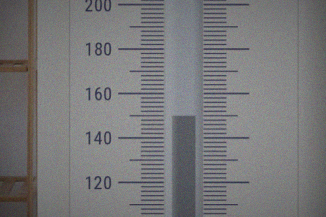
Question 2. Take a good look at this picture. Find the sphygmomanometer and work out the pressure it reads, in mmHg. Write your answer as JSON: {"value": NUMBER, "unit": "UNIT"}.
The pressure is {"value": 150, "unit": "mmHg"}
